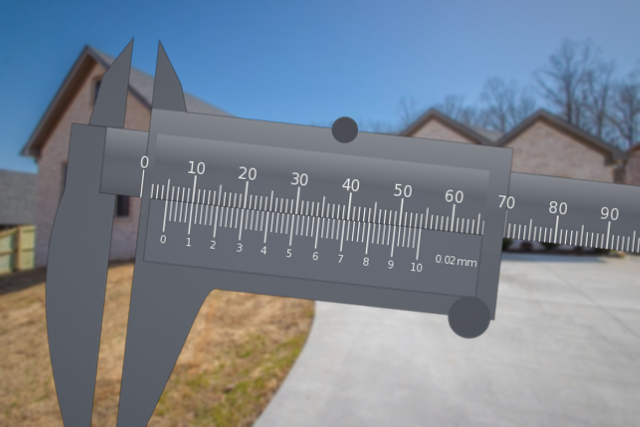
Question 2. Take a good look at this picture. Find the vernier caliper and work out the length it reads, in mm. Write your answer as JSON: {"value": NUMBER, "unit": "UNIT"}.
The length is {"value": 5.0, "unit": "mm"}
